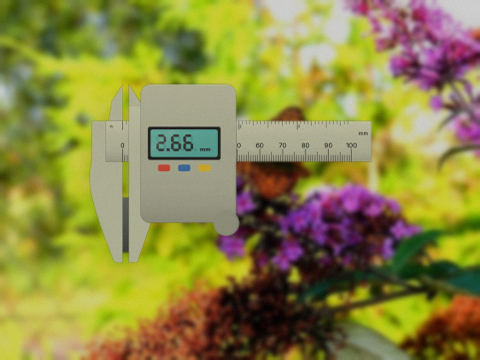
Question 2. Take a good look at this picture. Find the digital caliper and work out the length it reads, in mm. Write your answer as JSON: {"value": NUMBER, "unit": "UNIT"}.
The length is {"value": 2.66, "unit": "mm"}
